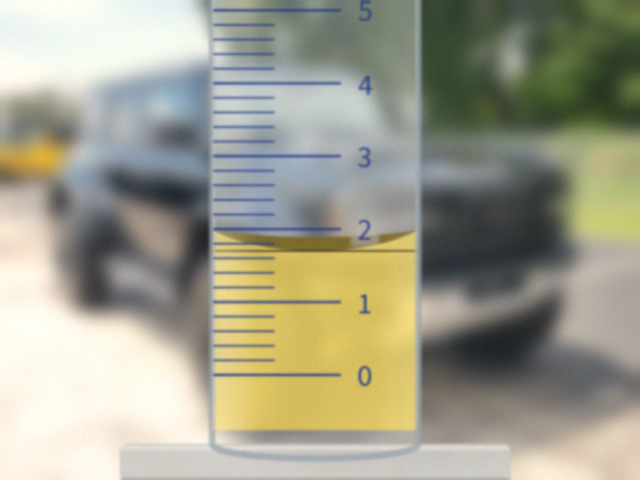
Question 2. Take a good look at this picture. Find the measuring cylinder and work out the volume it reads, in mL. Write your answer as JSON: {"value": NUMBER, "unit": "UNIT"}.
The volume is {"value": 1.7, "unit": "mL"}
